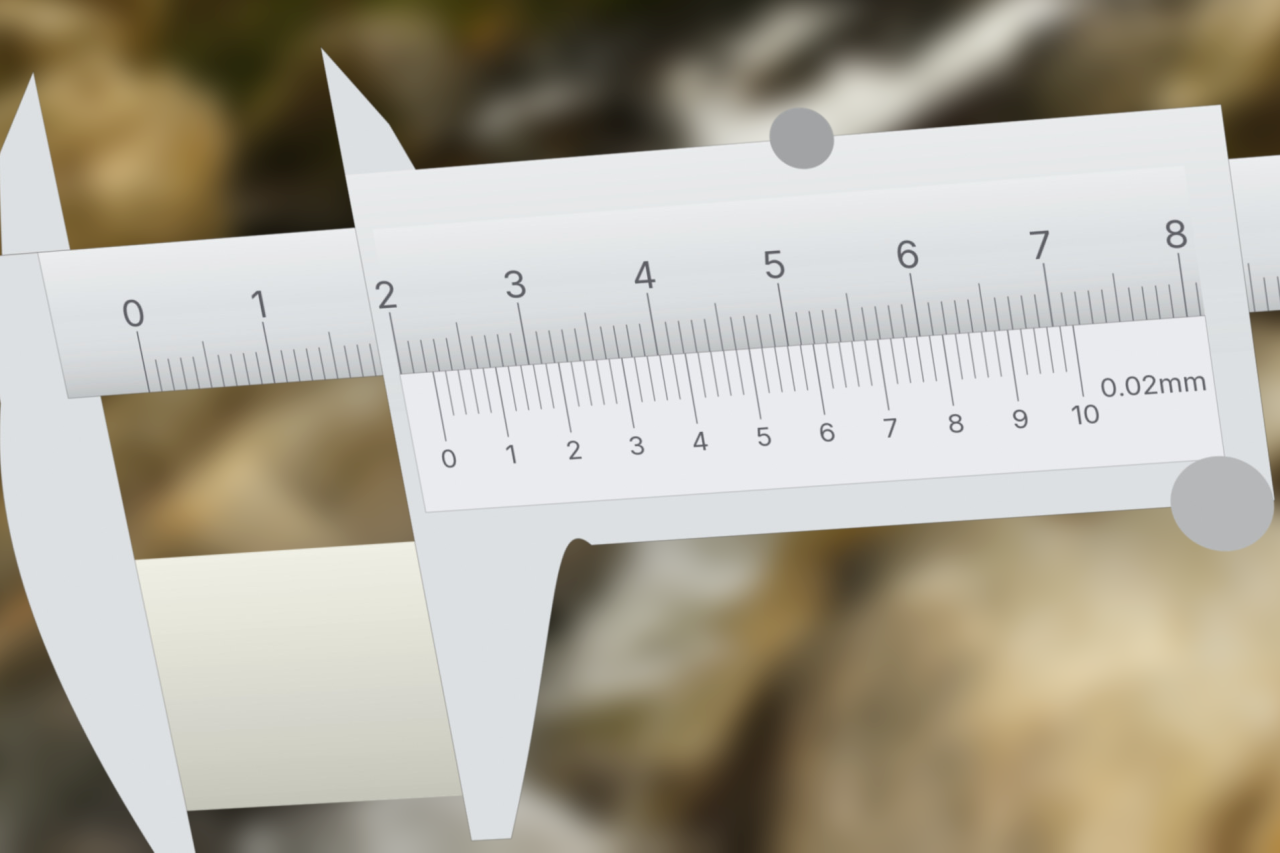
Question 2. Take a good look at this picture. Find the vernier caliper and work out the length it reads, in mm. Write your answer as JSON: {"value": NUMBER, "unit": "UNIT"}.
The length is {"value": 22.5, "unit": "mm"}
